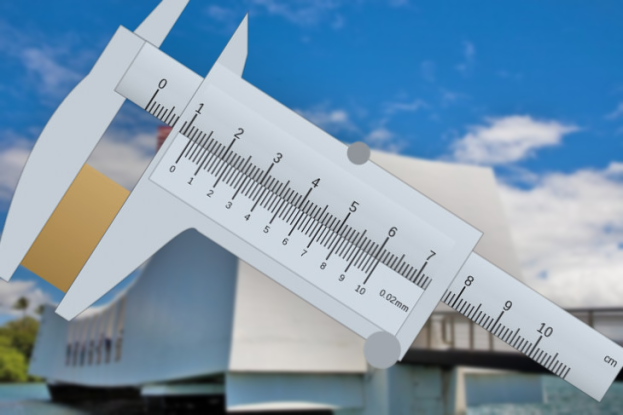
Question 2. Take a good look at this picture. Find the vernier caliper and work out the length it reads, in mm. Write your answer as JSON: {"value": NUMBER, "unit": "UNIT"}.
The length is {"value": 12.0, "unit": "mm"}
